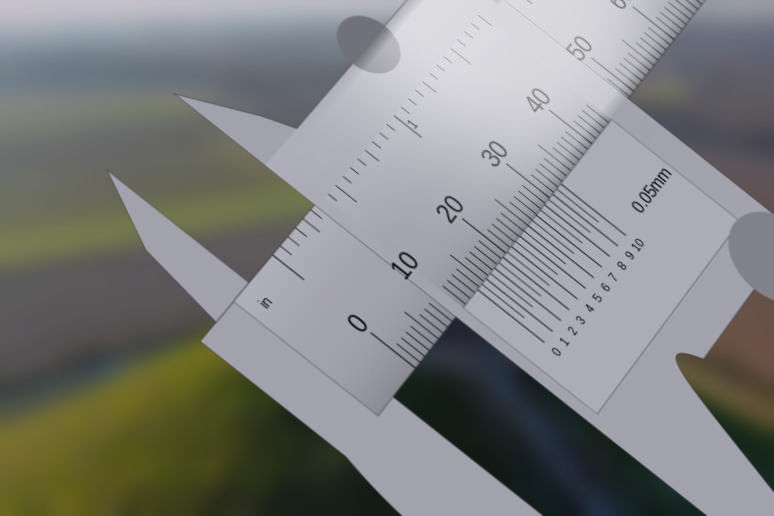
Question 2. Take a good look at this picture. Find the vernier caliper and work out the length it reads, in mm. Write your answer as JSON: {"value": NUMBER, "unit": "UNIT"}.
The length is {"value": 13.6, "unit": "mm"}
